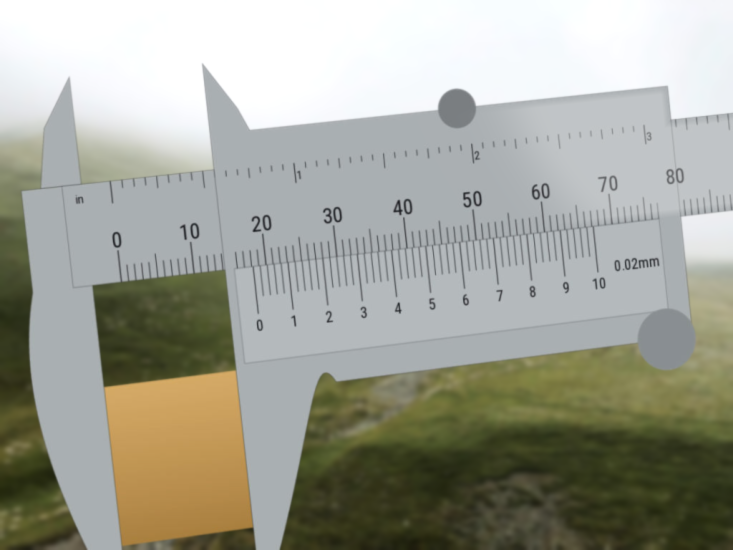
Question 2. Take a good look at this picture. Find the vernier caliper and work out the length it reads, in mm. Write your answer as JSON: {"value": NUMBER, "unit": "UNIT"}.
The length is {"value": 18.2, "unit": "mm"}
